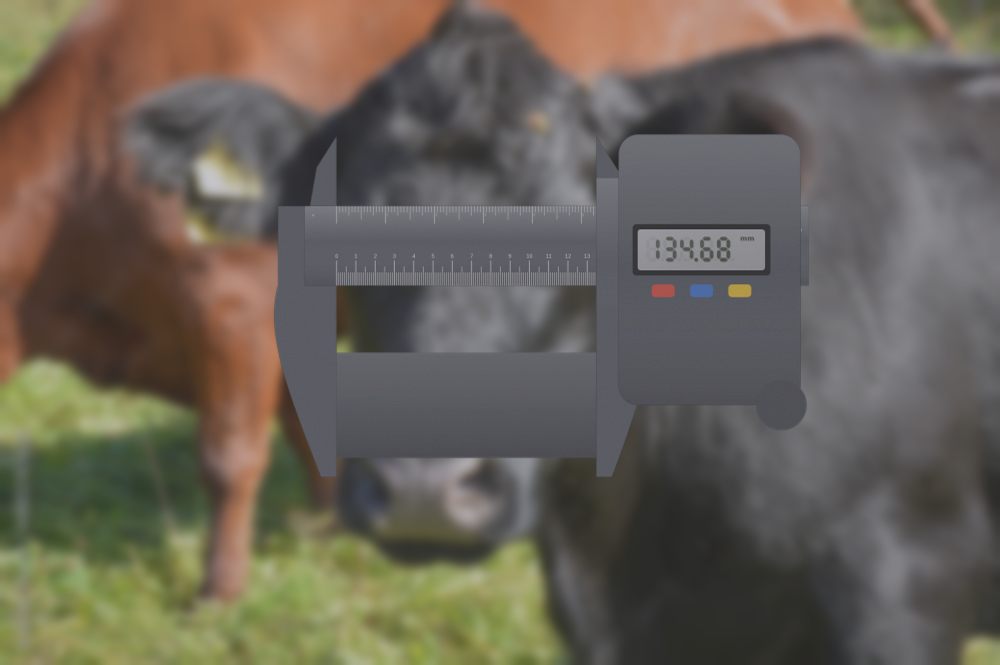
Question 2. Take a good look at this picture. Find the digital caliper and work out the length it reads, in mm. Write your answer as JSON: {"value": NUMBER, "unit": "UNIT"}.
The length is {"value": 134.68, "unit": "mm"}
